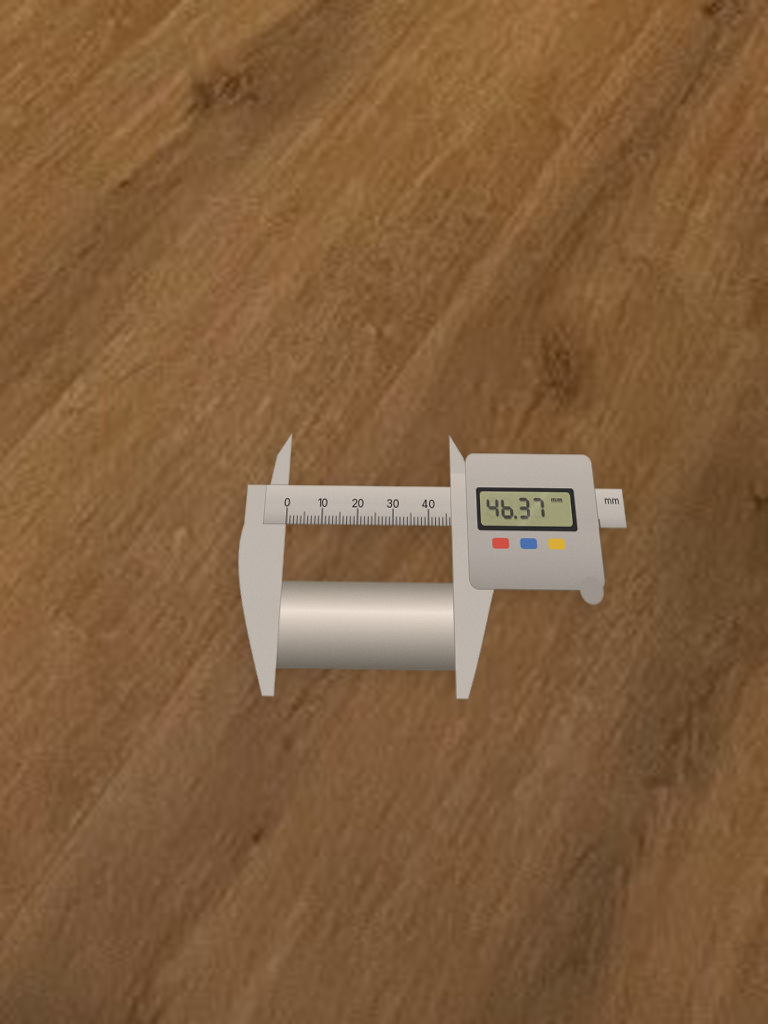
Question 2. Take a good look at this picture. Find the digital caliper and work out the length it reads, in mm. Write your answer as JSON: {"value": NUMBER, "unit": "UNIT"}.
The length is {"value": 46.37, "unit": "mm"}
